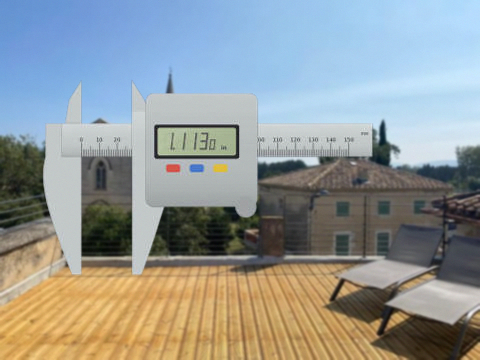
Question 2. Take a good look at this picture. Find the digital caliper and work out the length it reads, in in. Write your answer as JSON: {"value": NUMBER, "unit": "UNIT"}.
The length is {"value": 1.1130, "unit": "in"}
